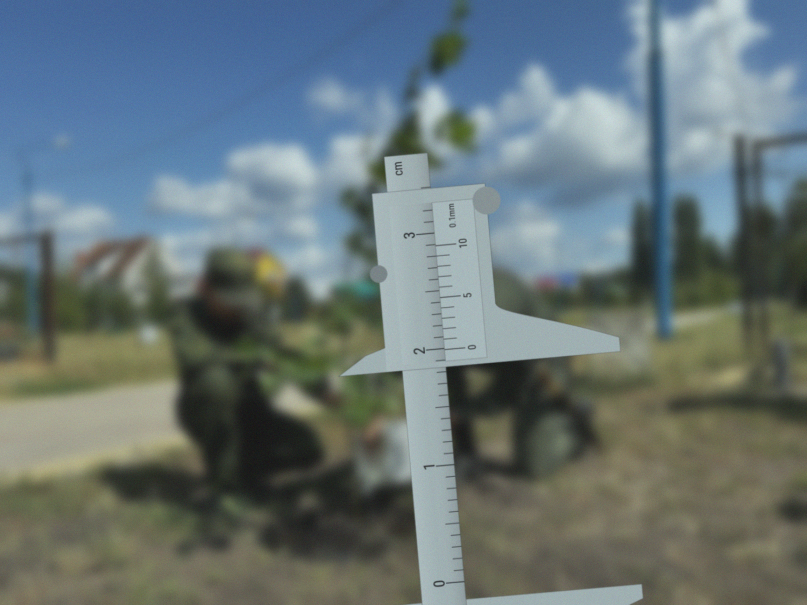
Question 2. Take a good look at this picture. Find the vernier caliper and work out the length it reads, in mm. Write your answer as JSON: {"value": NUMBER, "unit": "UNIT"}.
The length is {"value": 19.9, "unit": "mm"}
